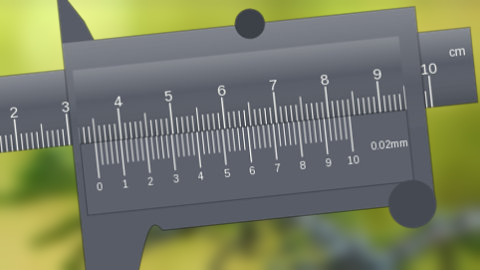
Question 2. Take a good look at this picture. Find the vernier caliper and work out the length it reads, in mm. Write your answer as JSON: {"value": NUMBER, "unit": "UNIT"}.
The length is {"value": 35.0, "unit": "mm"}
